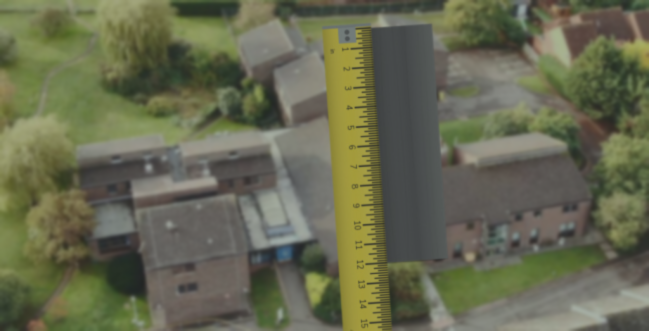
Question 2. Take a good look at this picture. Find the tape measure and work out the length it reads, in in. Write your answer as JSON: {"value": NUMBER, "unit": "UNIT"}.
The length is {"value": 12, "unit": "in"}
